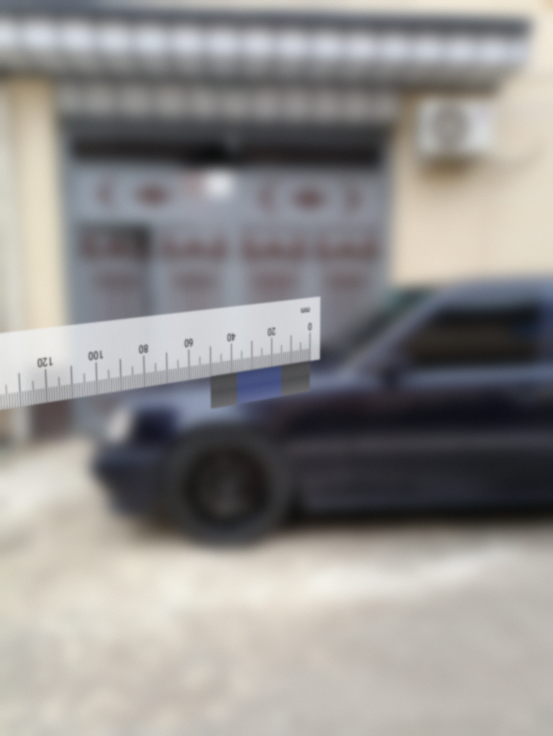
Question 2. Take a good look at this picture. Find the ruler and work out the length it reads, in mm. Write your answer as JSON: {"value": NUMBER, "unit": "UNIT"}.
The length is {"value": 50, "unit": "mm"}
